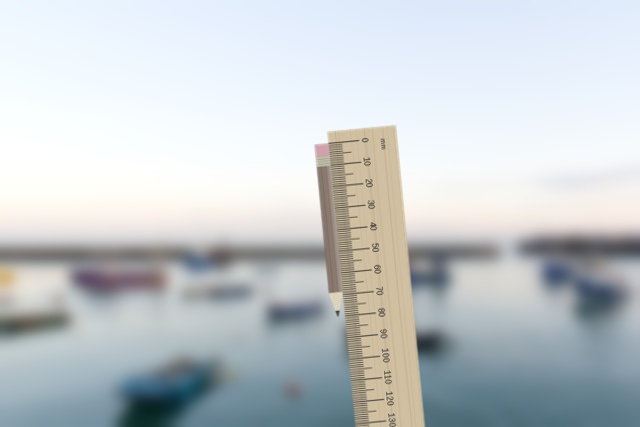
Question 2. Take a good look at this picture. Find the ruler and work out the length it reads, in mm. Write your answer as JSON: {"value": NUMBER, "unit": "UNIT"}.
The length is {"value": 80, "unit": "mm"}
